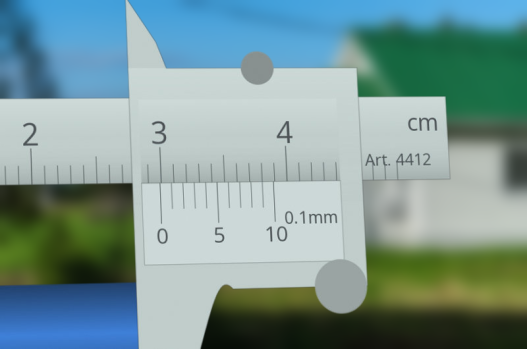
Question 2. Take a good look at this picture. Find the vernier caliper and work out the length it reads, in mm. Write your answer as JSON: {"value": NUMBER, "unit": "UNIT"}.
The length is {"value": 29.9, "unit": "mm"}
